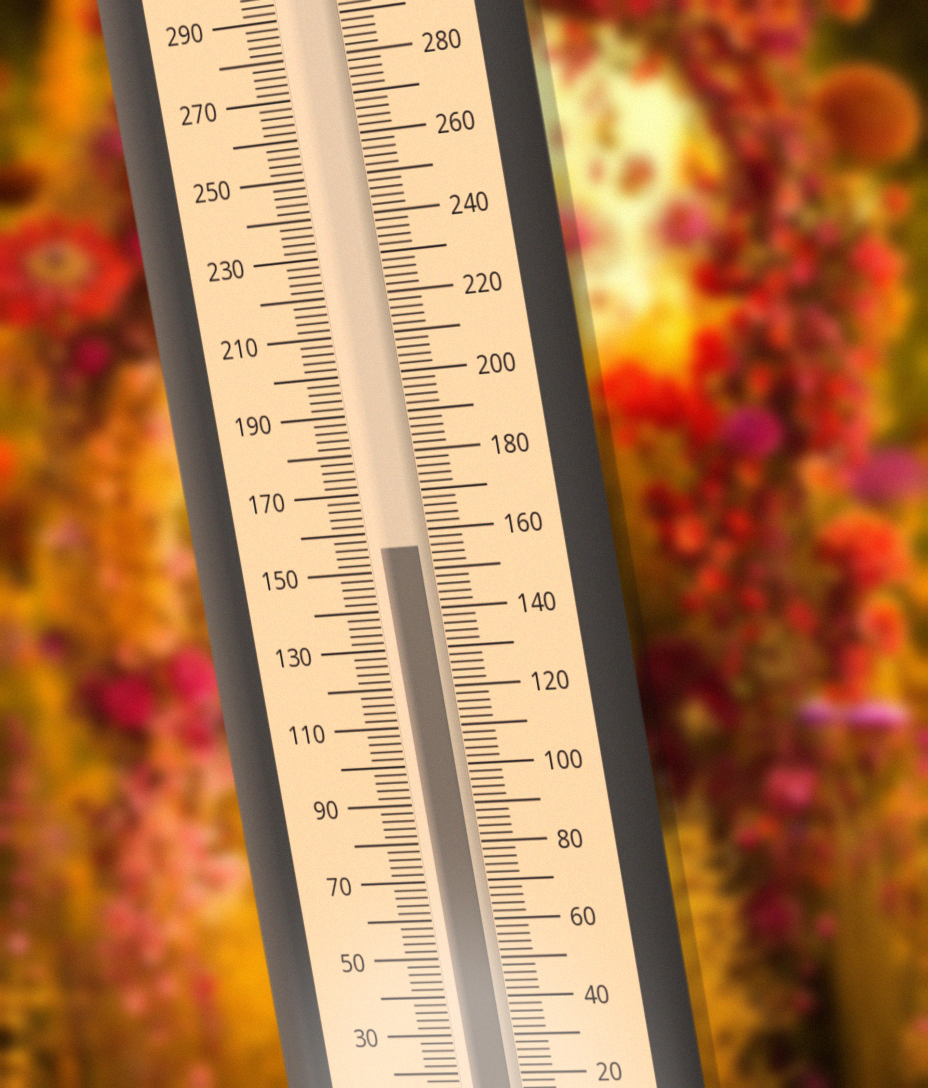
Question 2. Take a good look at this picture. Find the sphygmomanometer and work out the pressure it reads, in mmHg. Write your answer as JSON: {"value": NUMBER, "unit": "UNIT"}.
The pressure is {"value": 156, "unit": "mmHg"}
